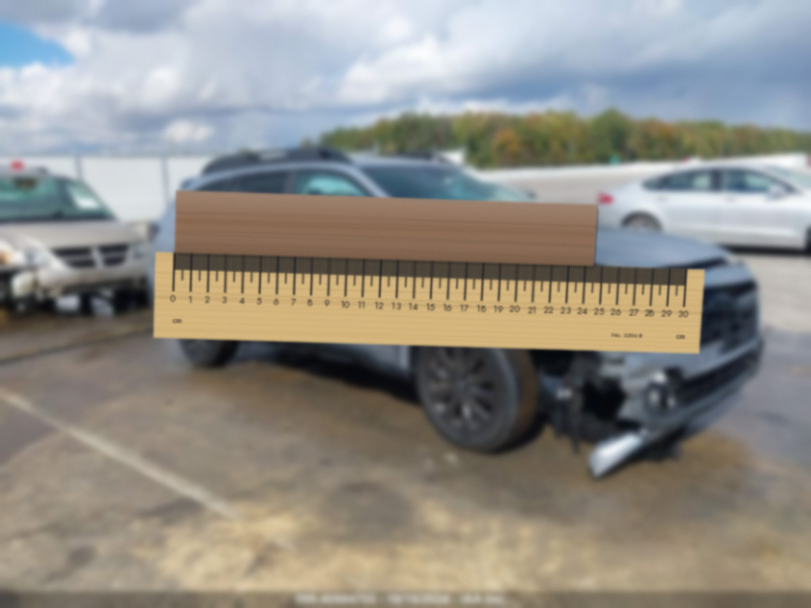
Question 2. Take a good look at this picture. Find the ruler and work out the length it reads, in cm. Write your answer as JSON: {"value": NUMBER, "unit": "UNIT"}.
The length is {"value": 24.5, "unit": "cm"}
